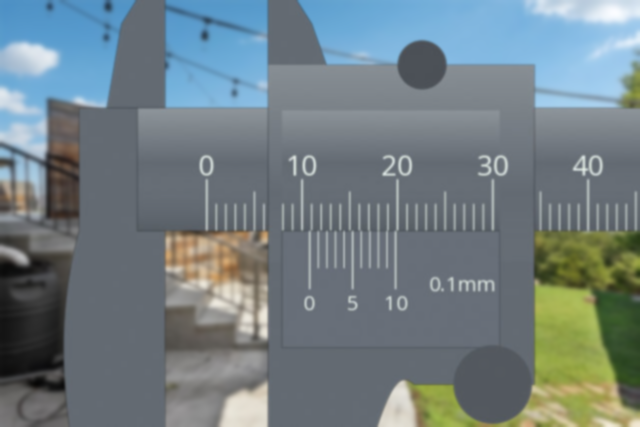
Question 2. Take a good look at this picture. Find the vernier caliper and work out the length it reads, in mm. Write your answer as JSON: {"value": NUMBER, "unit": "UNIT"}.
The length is {"value": 10.8, "unit": "mm"}
